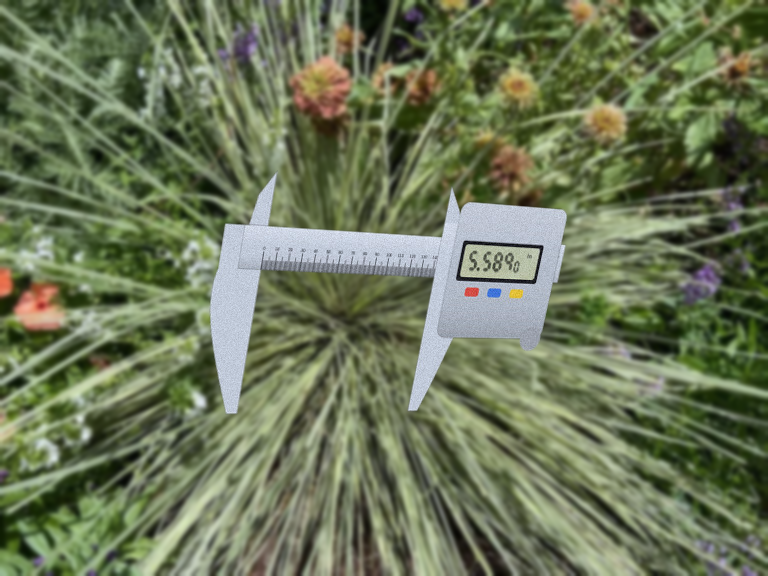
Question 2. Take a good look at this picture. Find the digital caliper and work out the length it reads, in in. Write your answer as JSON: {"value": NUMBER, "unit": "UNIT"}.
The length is {"value": 5.5890, "unit": "in"}
